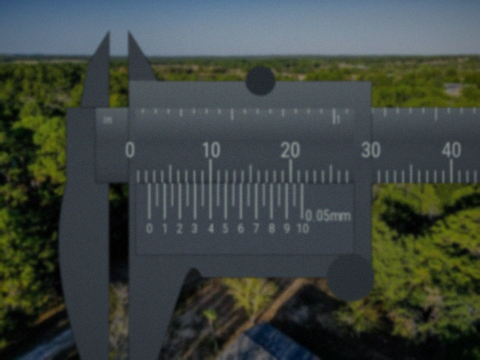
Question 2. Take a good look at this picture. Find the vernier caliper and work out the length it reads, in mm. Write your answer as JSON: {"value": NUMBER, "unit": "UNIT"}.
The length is {"value": 2.4, "unit": "mm"}
